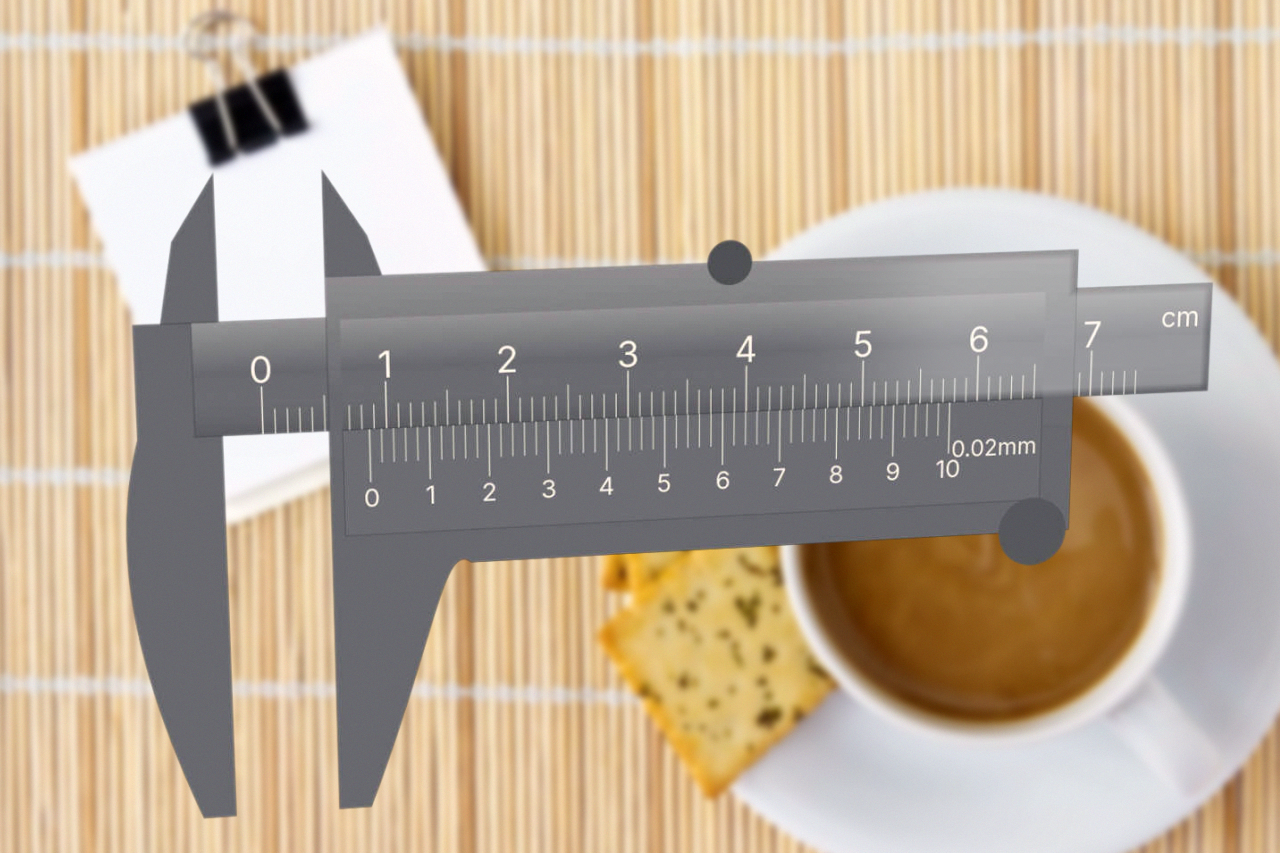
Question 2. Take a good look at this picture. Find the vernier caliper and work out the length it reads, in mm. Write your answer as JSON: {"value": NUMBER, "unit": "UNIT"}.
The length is {"value": 8.6, "unit": "mm"}
